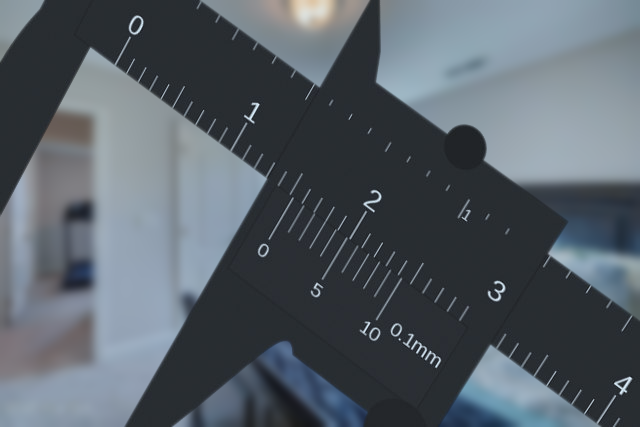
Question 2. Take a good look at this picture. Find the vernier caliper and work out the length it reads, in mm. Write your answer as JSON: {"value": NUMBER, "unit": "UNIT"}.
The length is {"value": 15.3, "unit": "mm"}
